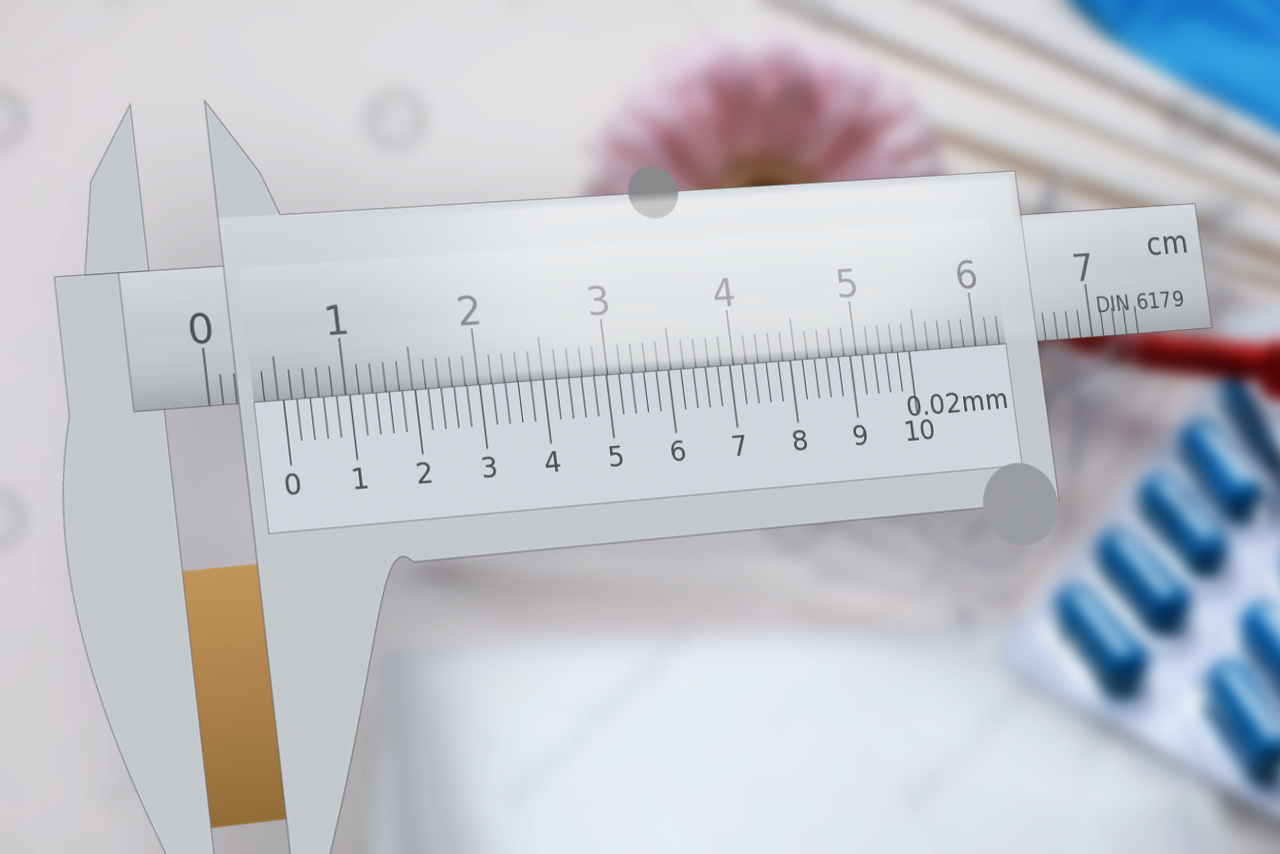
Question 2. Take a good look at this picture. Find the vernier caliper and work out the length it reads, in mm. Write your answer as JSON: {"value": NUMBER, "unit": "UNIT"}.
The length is {"value": 5.4, "unit": "mm"}
